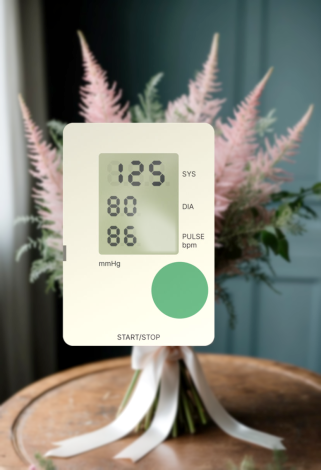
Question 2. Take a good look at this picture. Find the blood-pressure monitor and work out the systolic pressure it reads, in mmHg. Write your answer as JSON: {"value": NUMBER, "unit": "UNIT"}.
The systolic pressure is {"value": 125, "unit": "mmHg"}
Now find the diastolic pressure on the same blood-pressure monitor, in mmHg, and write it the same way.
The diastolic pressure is {"value": 80, "unit": "mmHg"}
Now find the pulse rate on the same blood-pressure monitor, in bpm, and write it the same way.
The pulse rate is {"value": 86, "unit": "bpm"}
